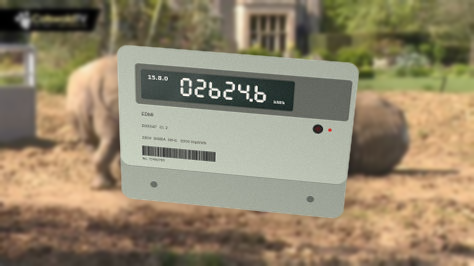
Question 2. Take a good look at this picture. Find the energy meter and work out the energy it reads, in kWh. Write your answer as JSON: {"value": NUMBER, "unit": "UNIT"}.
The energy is {"value": 2624.6, "unit": "kWh"}
